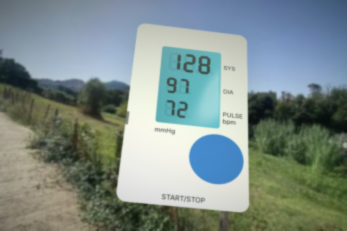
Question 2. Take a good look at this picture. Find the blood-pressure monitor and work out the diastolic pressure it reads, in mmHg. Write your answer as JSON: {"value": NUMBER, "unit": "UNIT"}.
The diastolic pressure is {"value": 97, "unit": "mmHg"}
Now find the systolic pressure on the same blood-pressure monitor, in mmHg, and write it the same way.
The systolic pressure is {"value": 128, "unit": "mmHg"}
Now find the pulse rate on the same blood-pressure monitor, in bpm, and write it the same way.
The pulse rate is {"value": 72, "unit": "bpm"}
